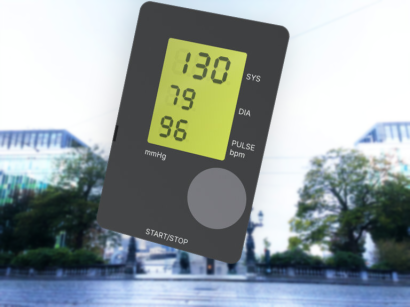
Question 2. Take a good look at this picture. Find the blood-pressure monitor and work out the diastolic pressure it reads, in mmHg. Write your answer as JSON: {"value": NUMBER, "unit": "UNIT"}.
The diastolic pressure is {"value": 79, "unit": "mmHg"}
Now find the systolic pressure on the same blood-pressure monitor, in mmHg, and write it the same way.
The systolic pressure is {"value": 130, "unit": "mmHg"}
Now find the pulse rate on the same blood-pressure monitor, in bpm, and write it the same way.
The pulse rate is {"value": 96, "unit": "bpm"}
